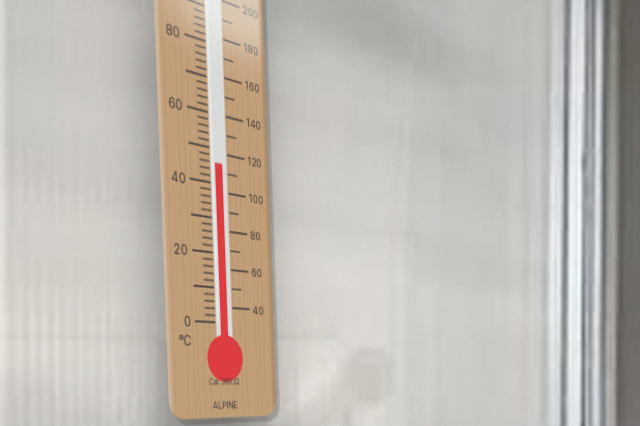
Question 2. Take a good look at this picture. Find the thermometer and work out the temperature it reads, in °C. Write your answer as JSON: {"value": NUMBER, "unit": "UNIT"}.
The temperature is {"value": 46, "unit": "°C"}
